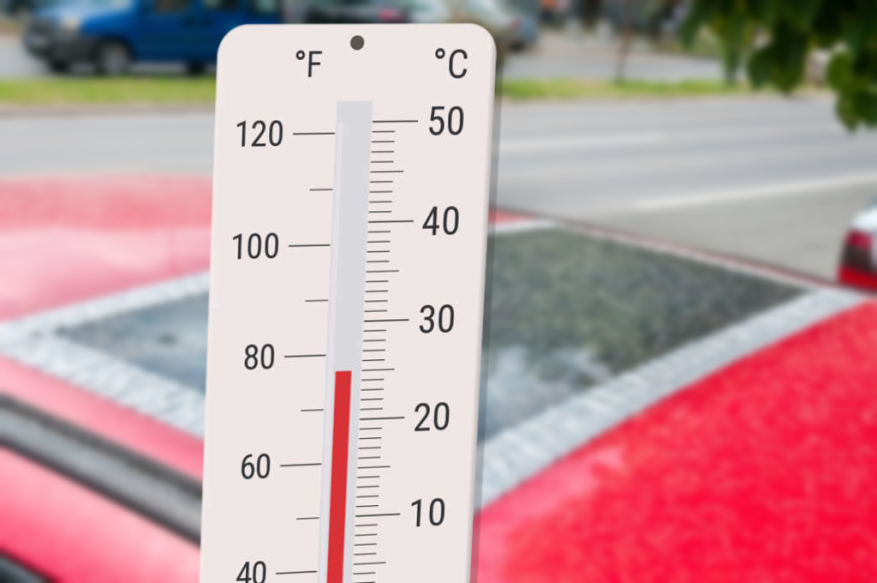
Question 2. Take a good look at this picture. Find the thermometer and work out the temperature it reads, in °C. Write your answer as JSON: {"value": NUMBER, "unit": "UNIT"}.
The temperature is {"value": 25, "unit": "°C"}
